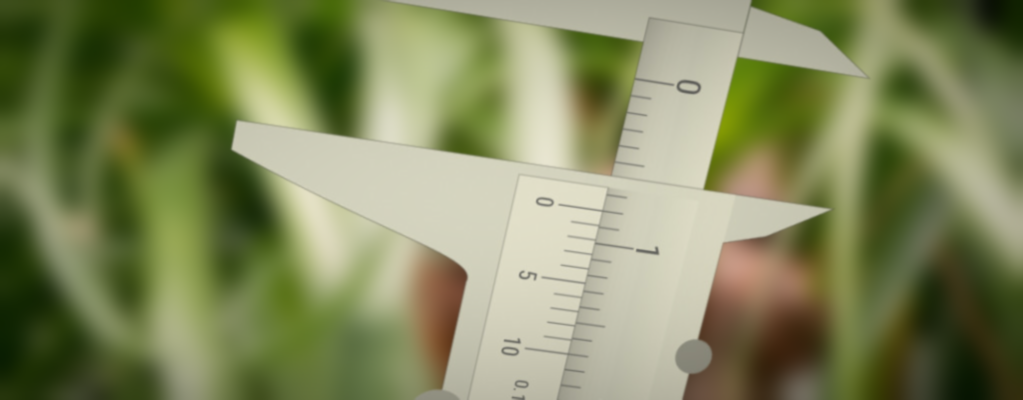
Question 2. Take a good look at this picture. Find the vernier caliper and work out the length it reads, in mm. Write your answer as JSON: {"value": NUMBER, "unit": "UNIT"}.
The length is {"value": 8.0, "unit": "mm"}
